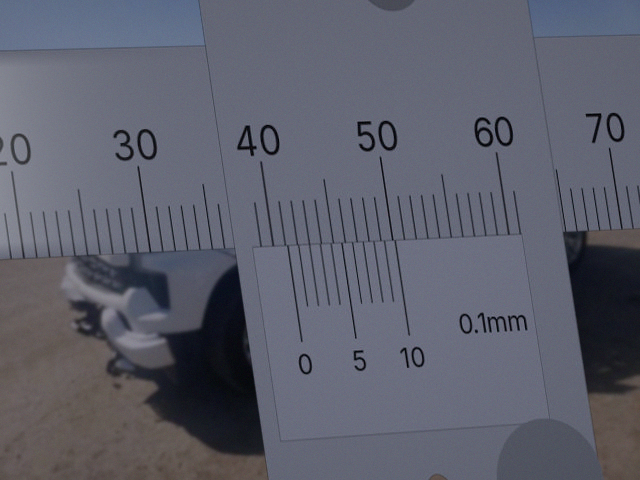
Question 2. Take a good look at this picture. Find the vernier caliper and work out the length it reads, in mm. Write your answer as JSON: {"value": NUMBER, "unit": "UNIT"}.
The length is {"value": 41.2, "unit": "mm"}
